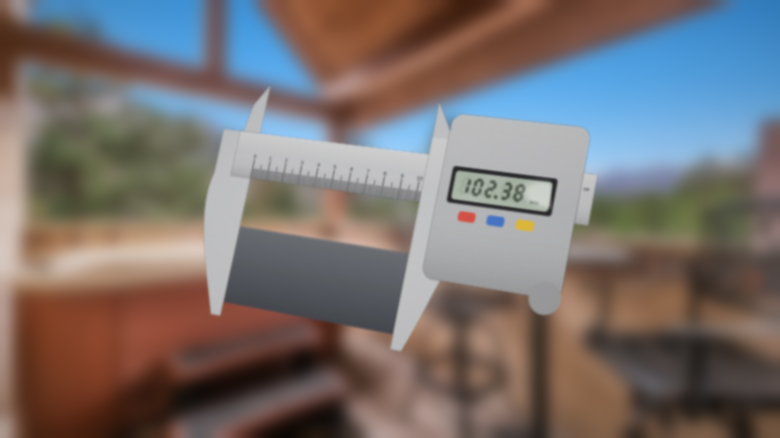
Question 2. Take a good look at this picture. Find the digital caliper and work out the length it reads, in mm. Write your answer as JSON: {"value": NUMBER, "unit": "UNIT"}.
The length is {"value": 102.38, "unit": "mm"}
